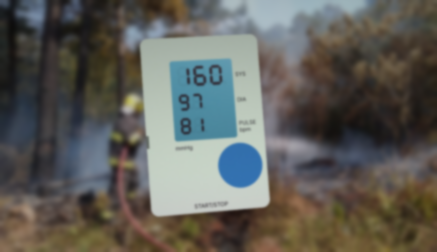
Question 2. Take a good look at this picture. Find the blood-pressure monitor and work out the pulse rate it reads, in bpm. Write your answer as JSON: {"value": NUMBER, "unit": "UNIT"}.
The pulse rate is {"value": 81, "unit": "bpm"}
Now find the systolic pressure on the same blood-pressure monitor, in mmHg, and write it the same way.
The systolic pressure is {"value": 160, "unit": "mmHg"}
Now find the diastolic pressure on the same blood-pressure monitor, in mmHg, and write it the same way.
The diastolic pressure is {"value": 97, "unit": "mmHg"}
